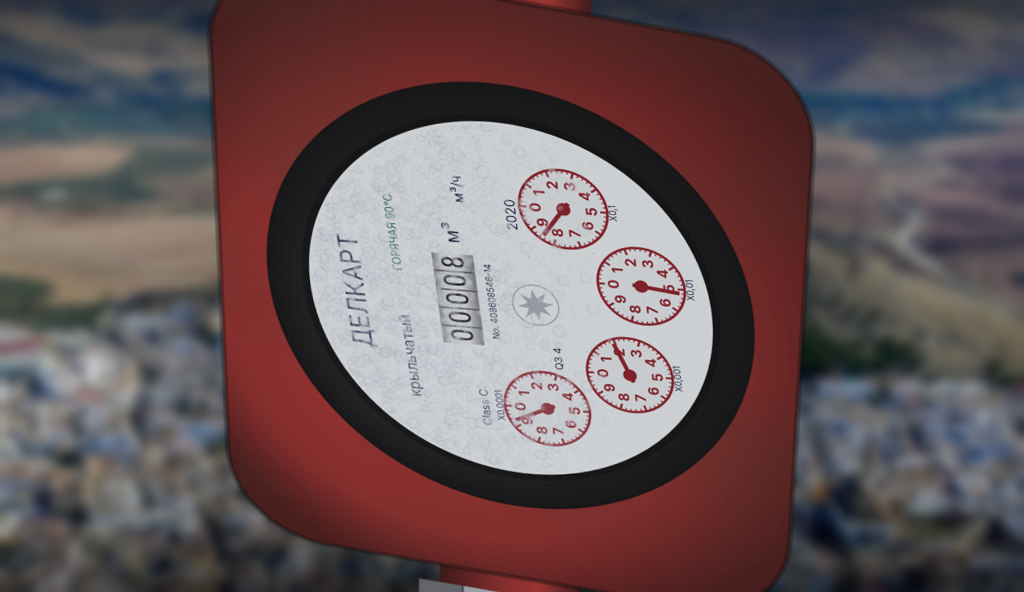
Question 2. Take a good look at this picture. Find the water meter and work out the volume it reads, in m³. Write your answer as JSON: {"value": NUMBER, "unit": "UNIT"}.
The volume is {"value": 8.8519, "unit": "m³"}
